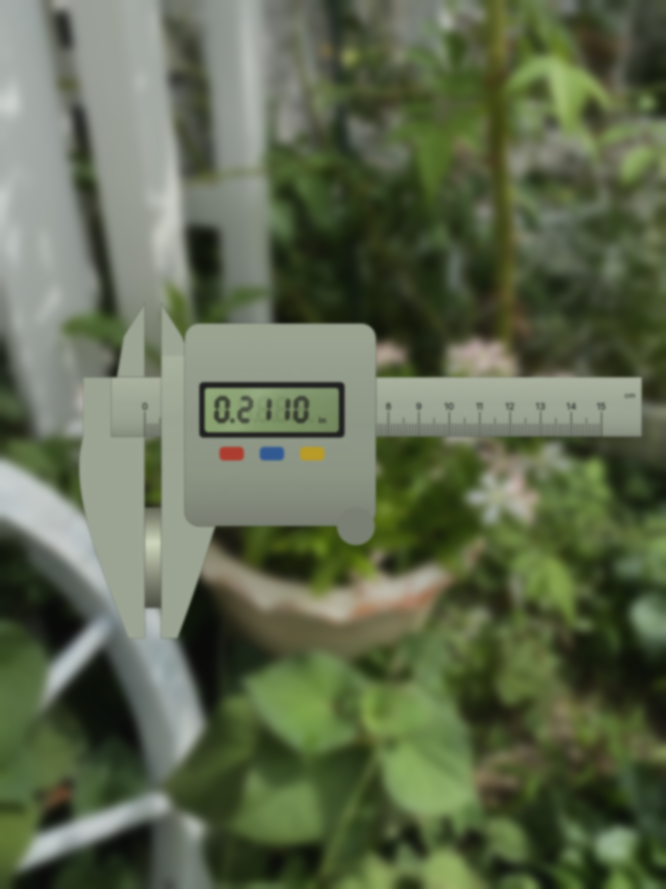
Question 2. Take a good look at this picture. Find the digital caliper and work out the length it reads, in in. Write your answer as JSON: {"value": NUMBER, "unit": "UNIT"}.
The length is {"value": 0.2110, "unit": "in"}
